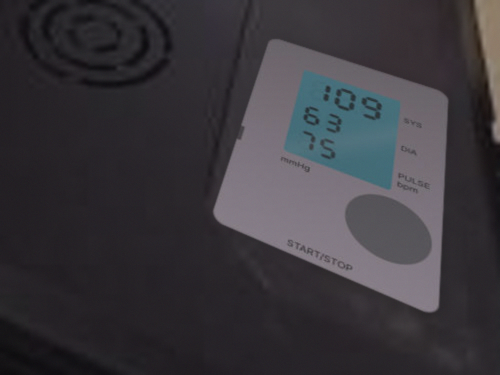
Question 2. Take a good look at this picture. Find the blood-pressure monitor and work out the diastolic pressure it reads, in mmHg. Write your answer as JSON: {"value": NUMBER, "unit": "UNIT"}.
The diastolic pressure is {"value": 63, "unit": "mmHg"}
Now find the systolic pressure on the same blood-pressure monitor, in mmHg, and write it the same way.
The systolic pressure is {"value": 109, "unit": "mmHg"}
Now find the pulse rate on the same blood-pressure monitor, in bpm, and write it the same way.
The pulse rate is {"value": 75, "unit": "bpm"}
